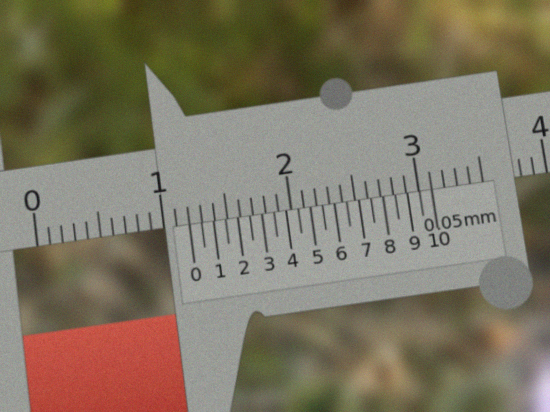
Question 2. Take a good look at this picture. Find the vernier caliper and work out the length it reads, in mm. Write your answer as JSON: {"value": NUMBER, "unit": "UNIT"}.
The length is {"value": 12.0, "unit": "mm"}
